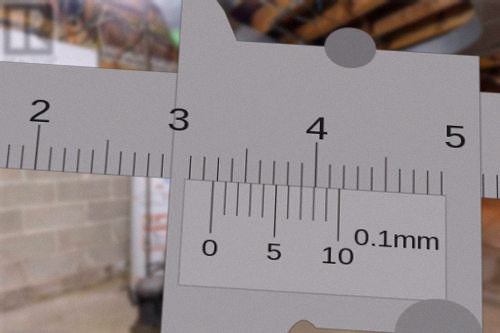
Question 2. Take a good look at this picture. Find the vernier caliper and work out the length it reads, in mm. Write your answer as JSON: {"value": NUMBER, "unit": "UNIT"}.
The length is {"value": 32.7, "unit": "mm"}
